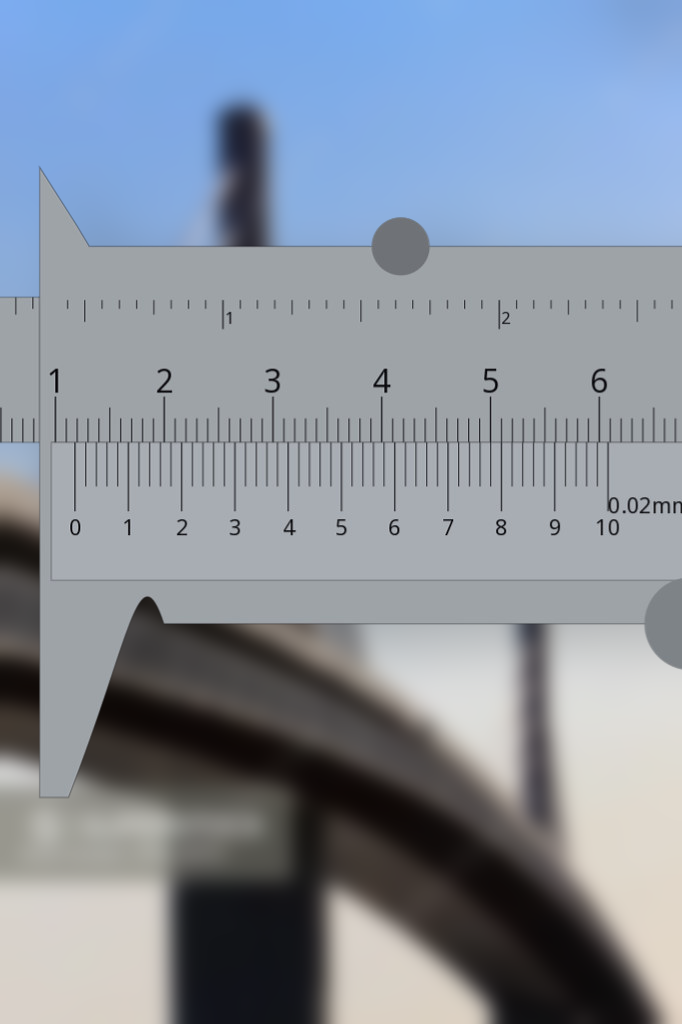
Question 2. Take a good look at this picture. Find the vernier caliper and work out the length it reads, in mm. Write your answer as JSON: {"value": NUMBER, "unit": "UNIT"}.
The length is {"value": 11.8, "unit": "mm"}
